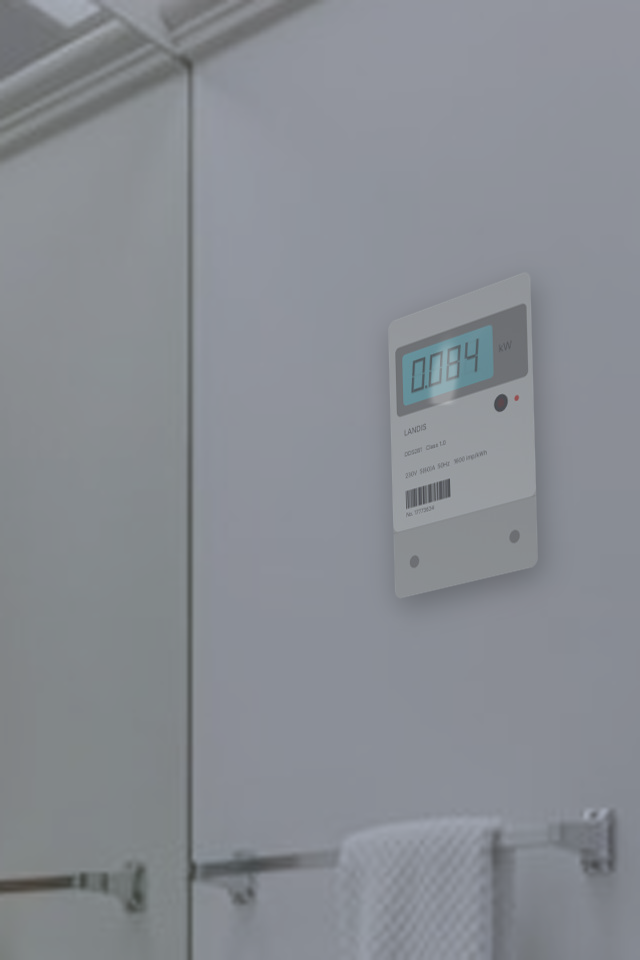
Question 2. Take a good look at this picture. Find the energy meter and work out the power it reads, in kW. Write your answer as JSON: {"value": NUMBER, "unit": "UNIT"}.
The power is {"value": 0.084, "unit": "kW"}
